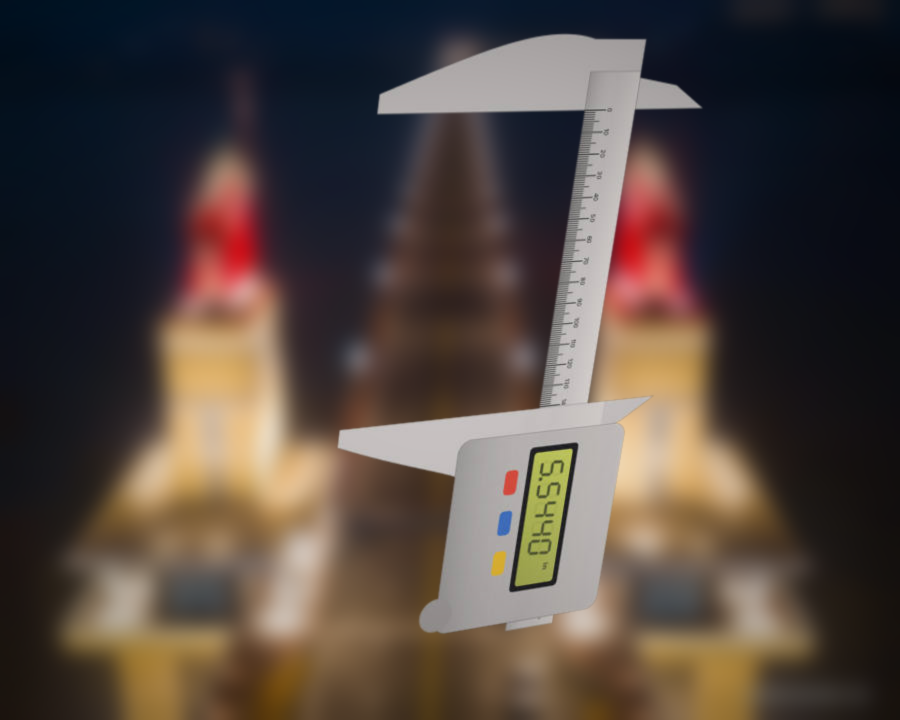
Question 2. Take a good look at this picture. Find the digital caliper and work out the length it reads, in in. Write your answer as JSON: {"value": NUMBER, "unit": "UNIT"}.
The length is {"value": 5.5440, "unit": "in"}
